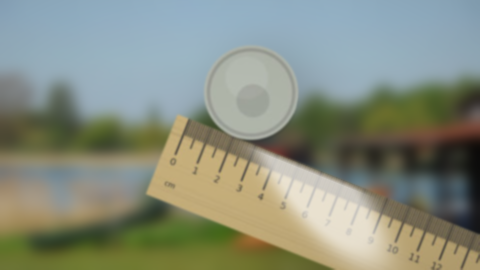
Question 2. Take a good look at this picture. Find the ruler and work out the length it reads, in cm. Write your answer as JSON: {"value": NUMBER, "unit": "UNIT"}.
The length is {"value": 4, "unit": "cm"}
